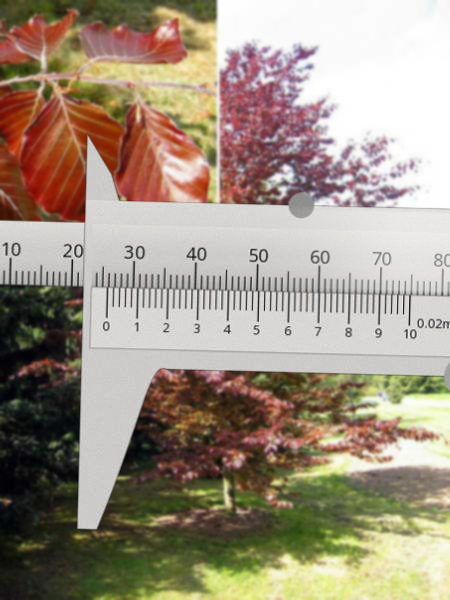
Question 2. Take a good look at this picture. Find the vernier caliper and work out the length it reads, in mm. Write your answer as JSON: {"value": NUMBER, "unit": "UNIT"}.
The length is {"value": 25.8, "unit": "mm"}
